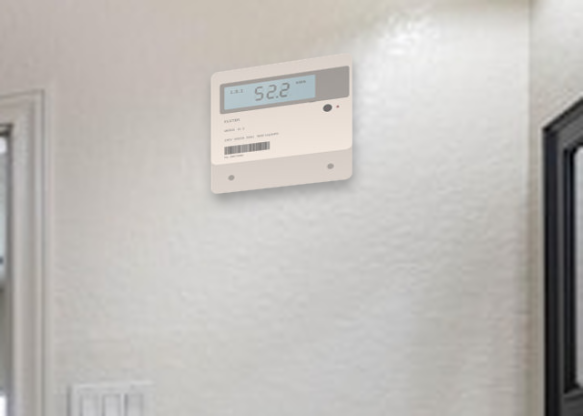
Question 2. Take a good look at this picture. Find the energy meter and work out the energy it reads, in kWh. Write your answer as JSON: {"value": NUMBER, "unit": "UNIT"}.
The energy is {"value": 52.2, "unit": "kWh"}
